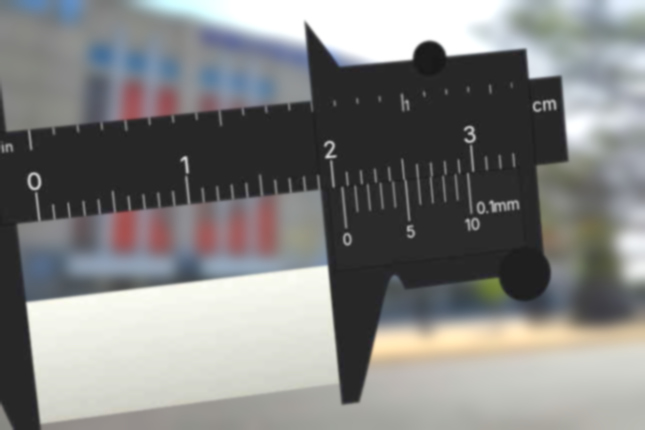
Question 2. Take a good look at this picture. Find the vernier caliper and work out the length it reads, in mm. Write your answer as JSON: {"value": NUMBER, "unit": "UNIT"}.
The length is {"value": 20.6, "unit": "mm"}
